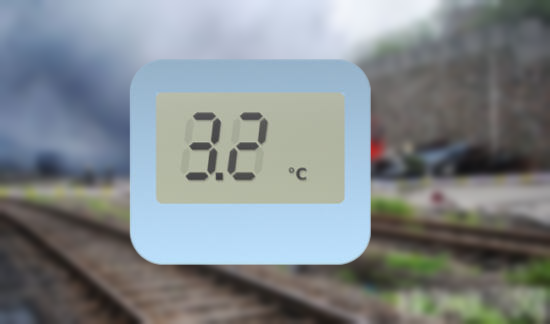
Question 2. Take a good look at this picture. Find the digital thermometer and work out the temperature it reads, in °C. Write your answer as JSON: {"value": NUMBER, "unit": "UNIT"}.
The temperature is {"value": 3.2, "unit": "°C"}
